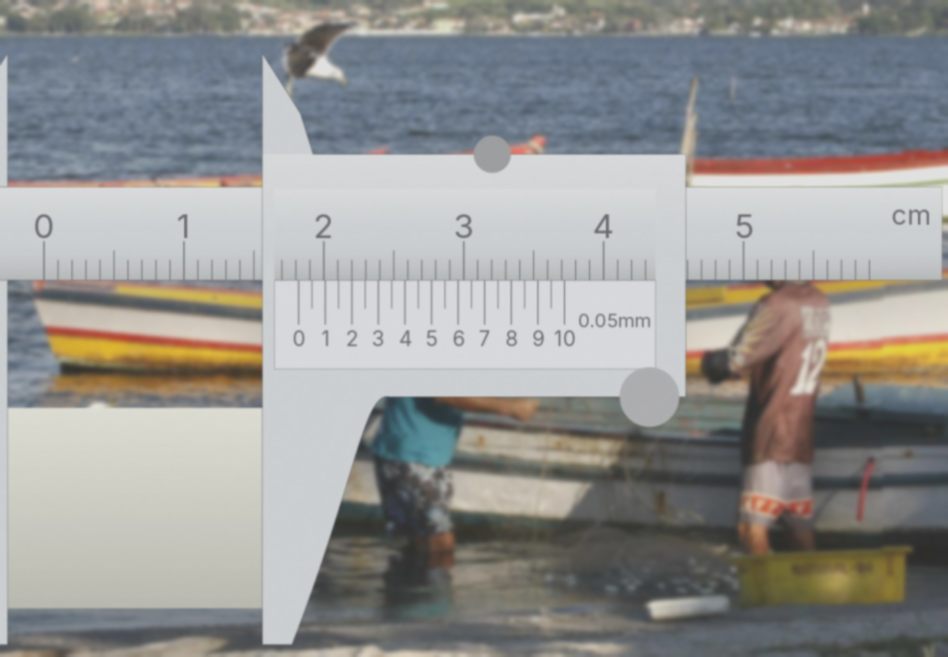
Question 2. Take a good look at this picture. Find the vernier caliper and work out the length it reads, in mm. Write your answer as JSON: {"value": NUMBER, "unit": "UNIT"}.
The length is {"value": 18.2, "unit": "mm"}
